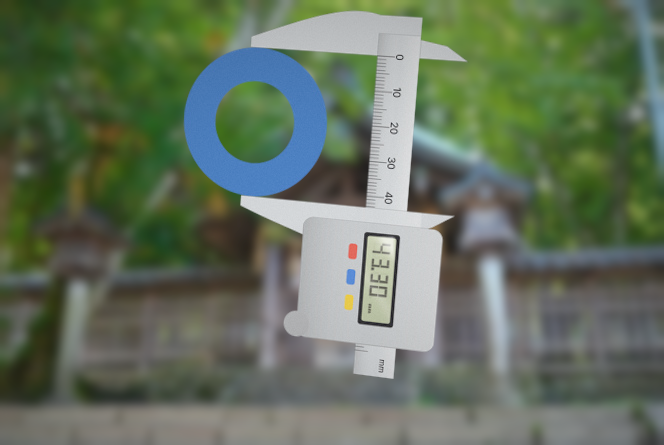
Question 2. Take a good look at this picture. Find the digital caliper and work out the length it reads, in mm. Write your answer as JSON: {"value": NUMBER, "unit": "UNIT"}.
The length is {"value": 43.30, "unit": "mm"}
